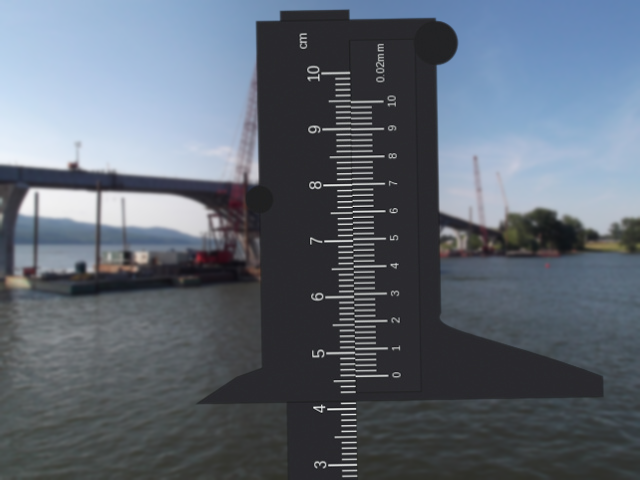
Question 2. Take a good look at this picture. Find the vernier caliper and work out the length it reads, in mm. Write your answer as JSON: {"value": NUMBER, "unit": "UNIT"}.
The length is {"value": 45.8, "unit": "mm"}
